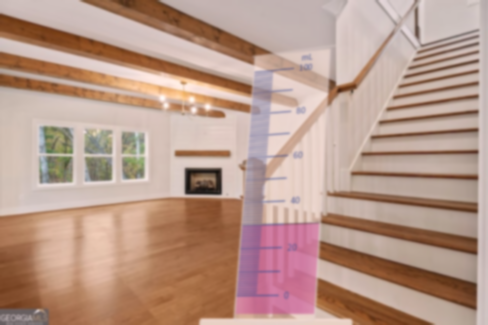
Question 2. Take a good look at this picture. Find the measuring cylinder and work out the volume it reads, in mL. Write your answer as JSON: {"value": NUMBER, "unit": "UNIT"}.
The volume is {"value": 30, "unit": "mL"}
